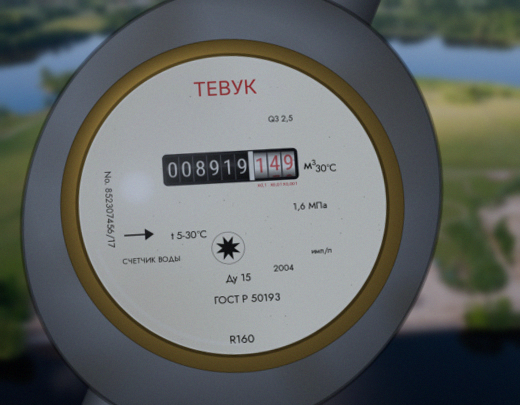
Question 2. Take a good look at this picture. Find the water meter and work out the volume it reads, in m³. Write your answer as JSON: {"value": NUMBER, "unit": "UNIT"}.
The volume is {"value": 8919.149, "unit": "m³"}
